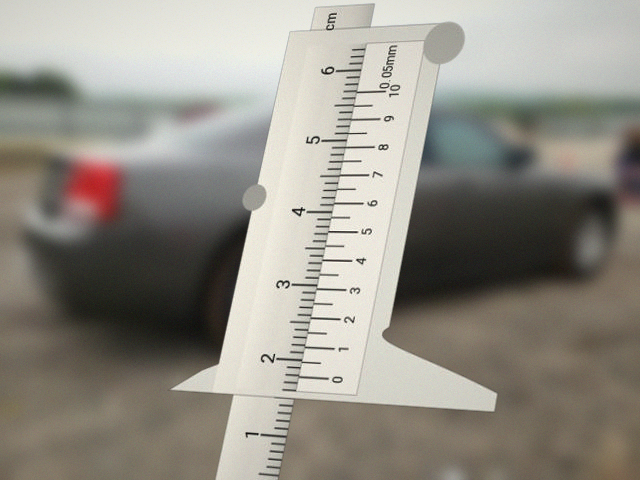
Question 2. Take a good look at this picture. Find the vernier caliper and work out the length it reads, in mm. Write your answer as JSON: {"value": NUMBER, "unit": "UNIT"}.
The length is {"value": 17.8, "unit": "mm"}
